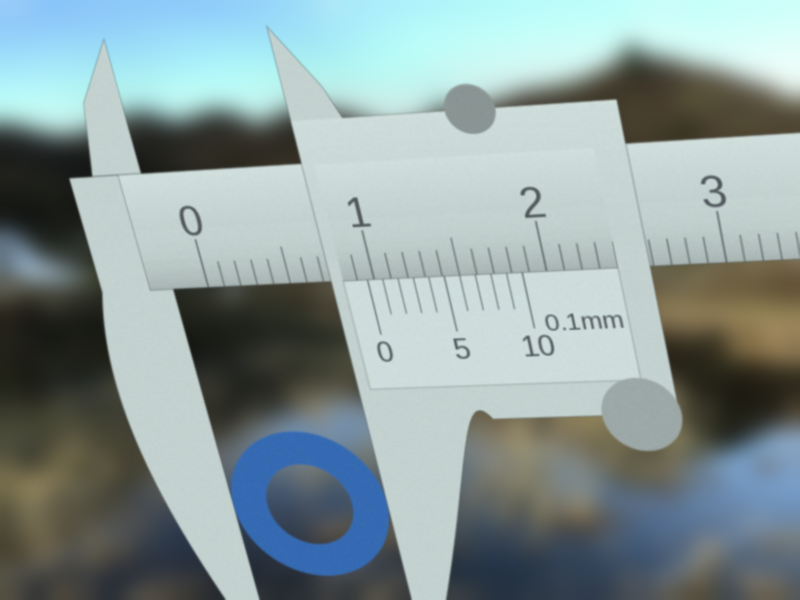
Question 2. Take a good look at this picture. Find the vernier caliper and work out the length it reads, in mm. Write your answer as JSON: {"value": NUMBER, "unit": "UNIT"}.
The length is {"value": 9.6, "unit": "mm"}
